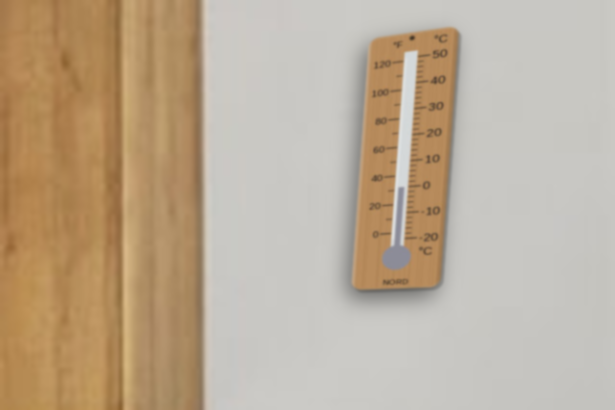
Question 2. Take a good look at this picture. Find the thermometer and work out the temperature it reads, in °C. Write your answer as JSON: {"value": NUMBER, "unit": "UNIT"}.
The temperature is {"value": 0, "unit": "°C"}
